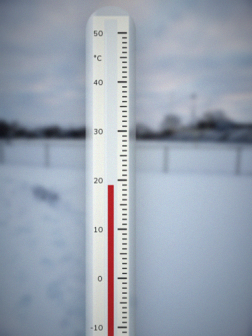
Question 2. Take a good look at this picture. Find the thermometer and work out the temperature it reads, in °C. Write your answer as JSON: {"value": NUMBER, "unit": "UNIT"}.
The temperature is {"value": 19, "unit": "°C"}
